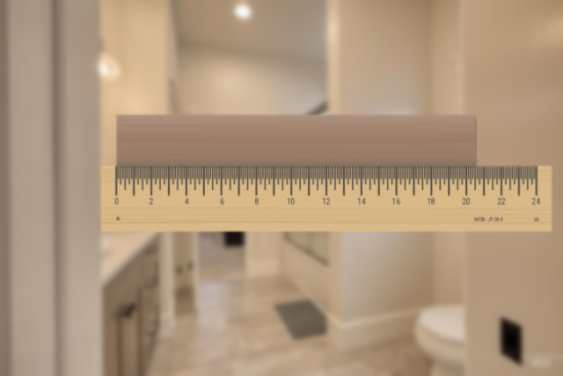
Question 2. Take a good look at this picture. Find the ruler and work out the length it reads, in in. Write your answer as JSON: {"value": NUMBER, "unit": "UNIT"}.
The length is {"value": 20.5, "unit": "in"}
